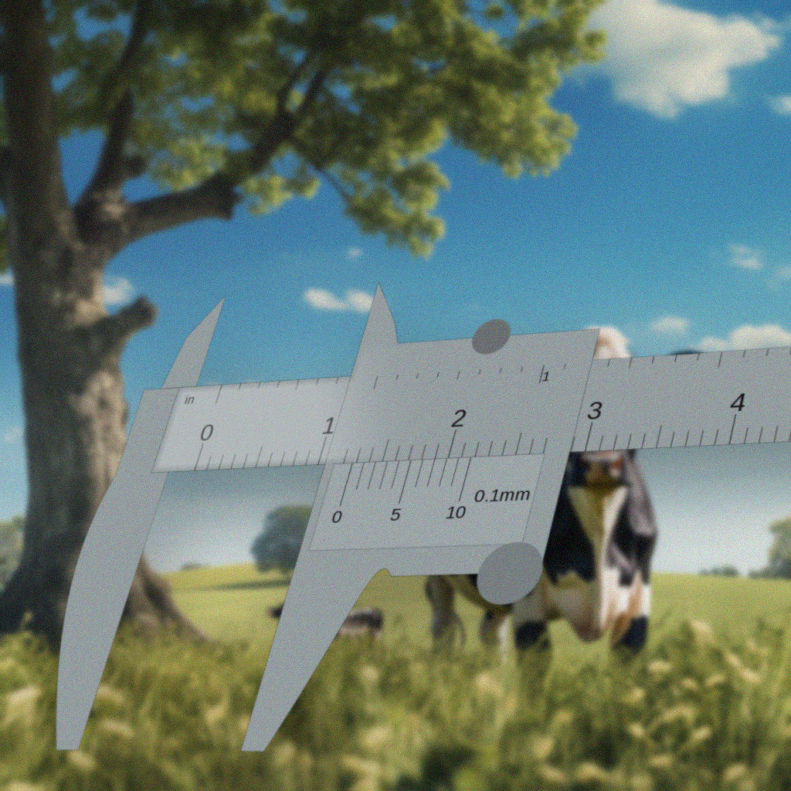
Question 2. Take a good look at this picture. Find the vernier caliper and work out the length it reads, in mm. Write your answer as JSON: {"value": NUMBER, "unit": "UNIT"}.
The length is {"value": 12.7, "unit": "mm"}
